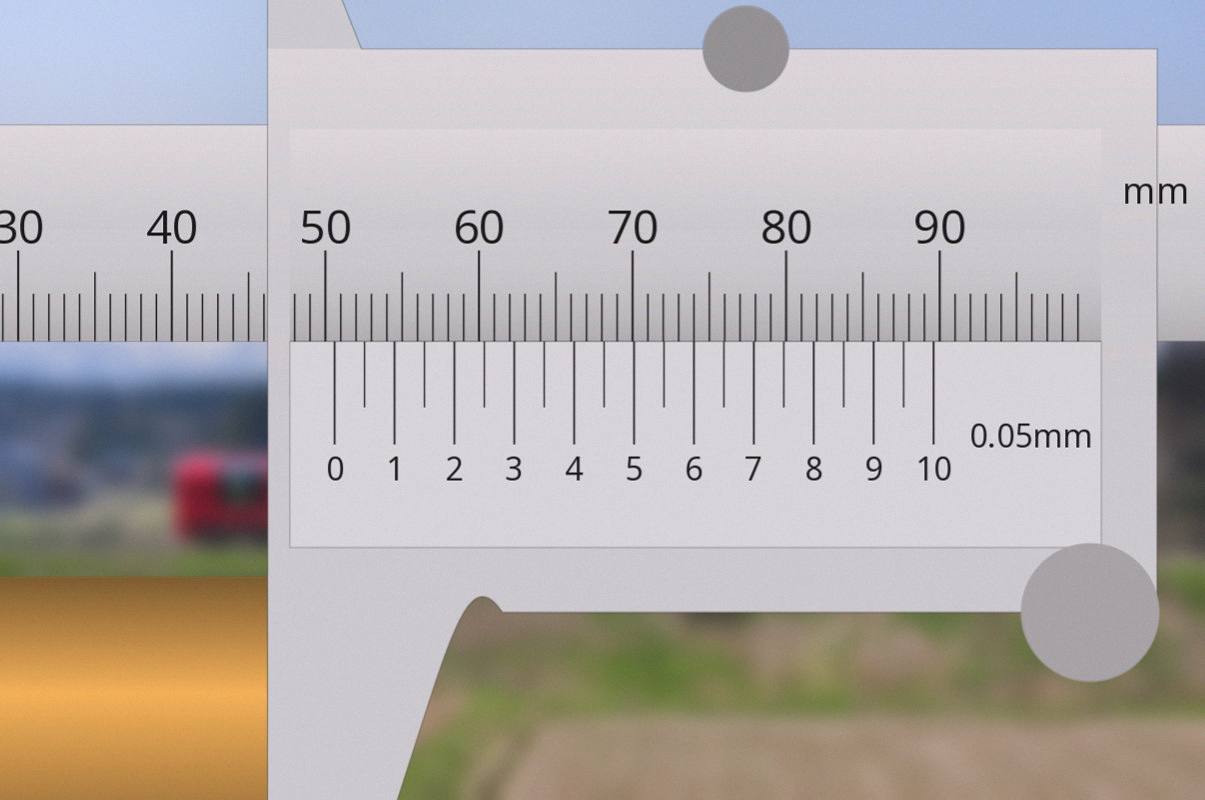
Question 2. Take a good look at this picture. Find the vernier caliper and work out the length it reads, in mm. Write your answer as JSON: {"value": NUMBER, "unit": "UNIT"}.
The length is {"value": 50.6, "unit": "mm"}
